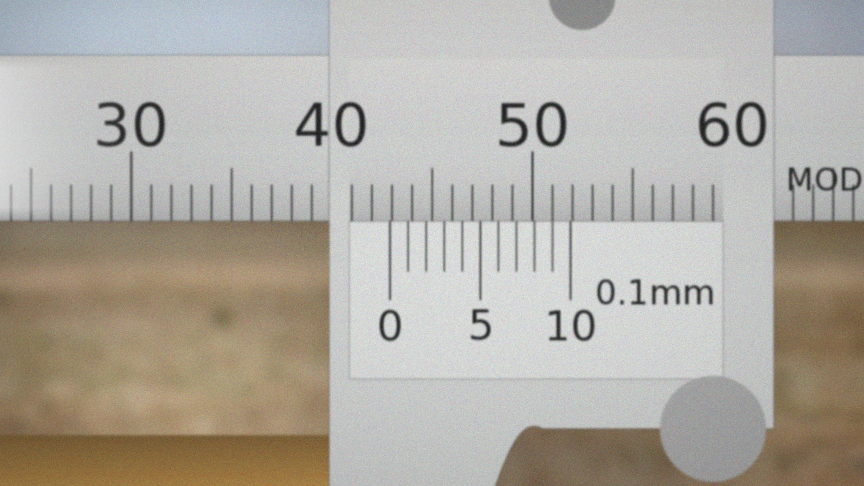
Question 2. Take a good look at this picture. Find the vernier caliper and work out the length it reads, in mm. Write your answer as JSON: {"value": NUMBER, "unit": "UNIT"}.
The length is {"value": 42.9, "unit": "mm"}
